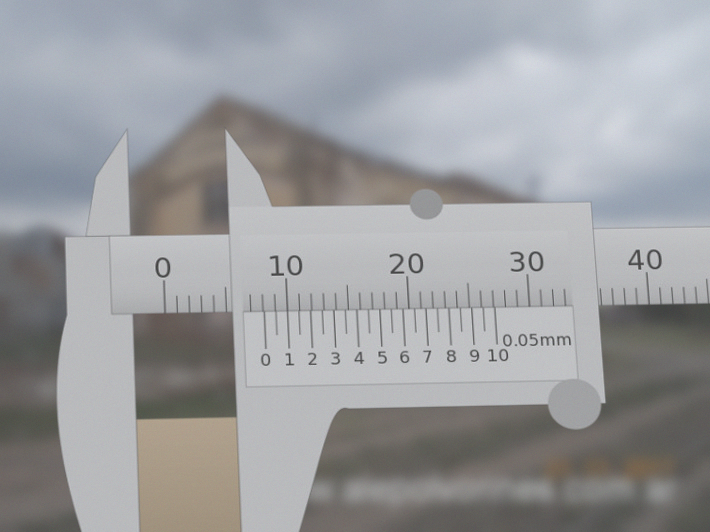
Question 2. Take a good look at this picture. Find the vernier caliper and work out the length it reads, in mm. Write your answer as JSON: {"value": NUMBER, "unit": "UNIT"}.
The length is {"value": 8.1, "unit": "mm"}
